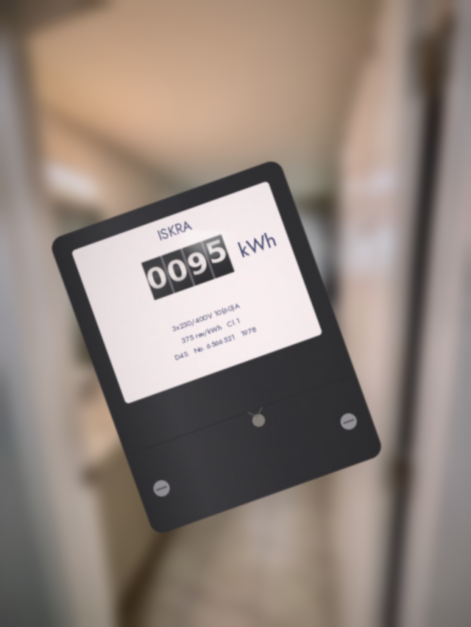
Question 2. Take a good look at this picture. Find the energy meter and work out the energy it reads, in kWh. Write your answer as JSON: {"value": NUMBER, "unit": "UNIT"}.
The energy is {"value": 95, "unit": "kWh"}
